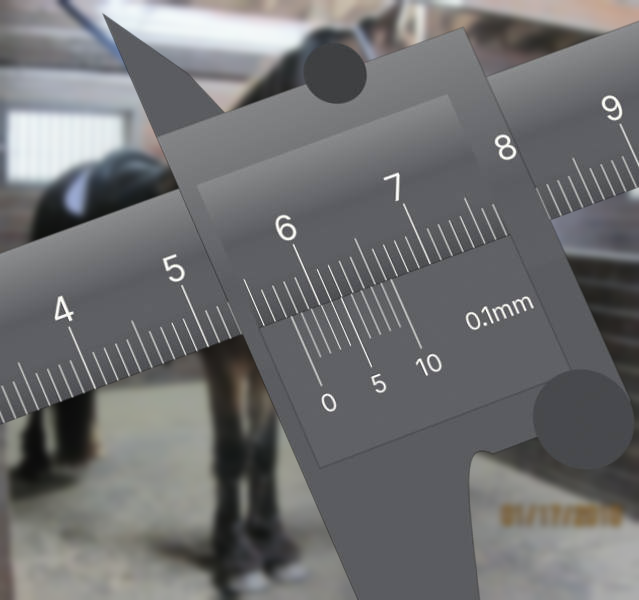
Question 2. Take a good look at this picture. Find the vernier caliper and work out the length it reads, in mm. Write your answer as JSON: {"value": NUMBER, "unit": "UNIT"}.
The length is {"value": 57.4, "unit": "mm"}
